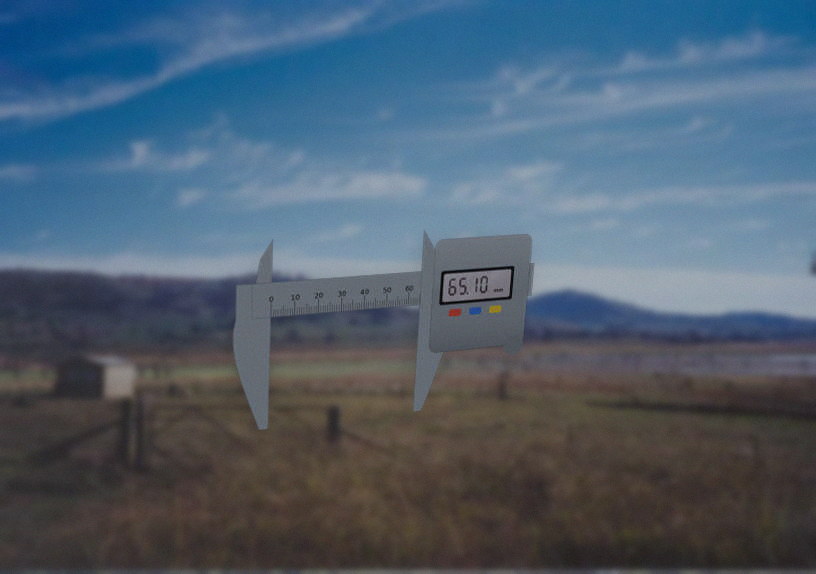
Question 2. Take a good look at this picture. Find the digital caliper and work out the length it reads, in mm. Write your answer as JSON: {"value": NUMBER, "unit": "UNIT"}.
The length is {"value": 65.10, "unit": "mm"}
